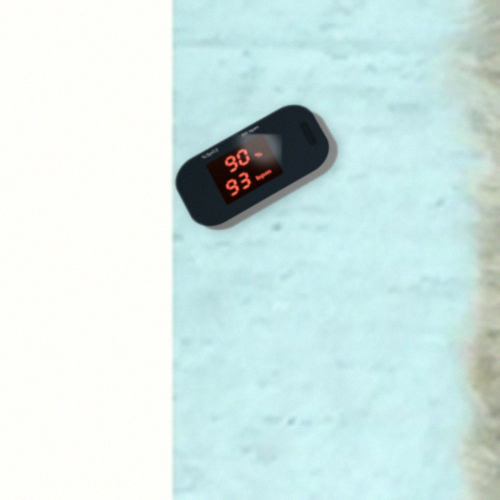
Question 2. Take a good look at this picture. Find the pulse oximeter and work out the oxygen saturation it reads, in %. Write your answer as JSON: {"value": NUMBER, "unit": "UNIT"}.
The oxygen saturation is {"value": 90, "unit": "%"}
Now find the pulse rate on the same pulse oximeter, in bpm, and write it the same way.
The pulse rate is {"value": 93, "unit": "bpm"}
